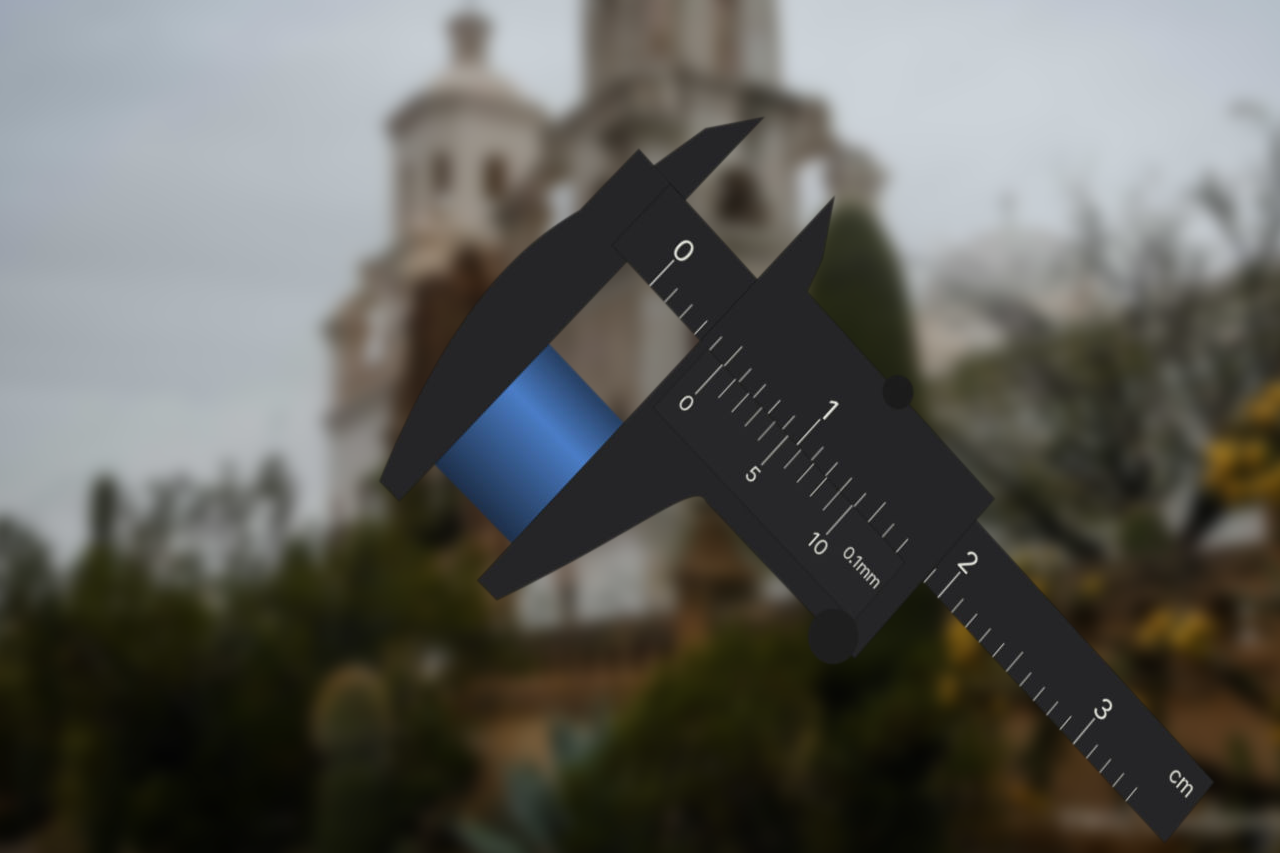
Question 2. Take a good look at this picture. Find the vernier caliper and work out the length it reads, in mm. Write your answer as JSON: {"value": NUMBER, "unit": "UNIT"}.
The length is {"value": 4.9, "unit": "mm"}
